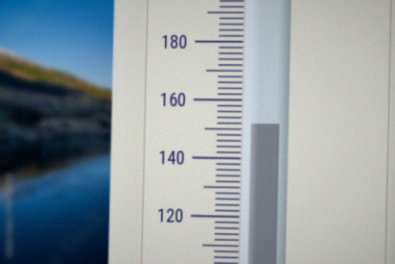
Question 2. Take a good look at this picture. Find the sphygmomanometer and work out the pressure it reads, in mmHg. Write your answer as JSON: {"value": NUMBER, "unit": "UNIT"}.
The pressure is {"value": 152, "unit": "mmHg"}
